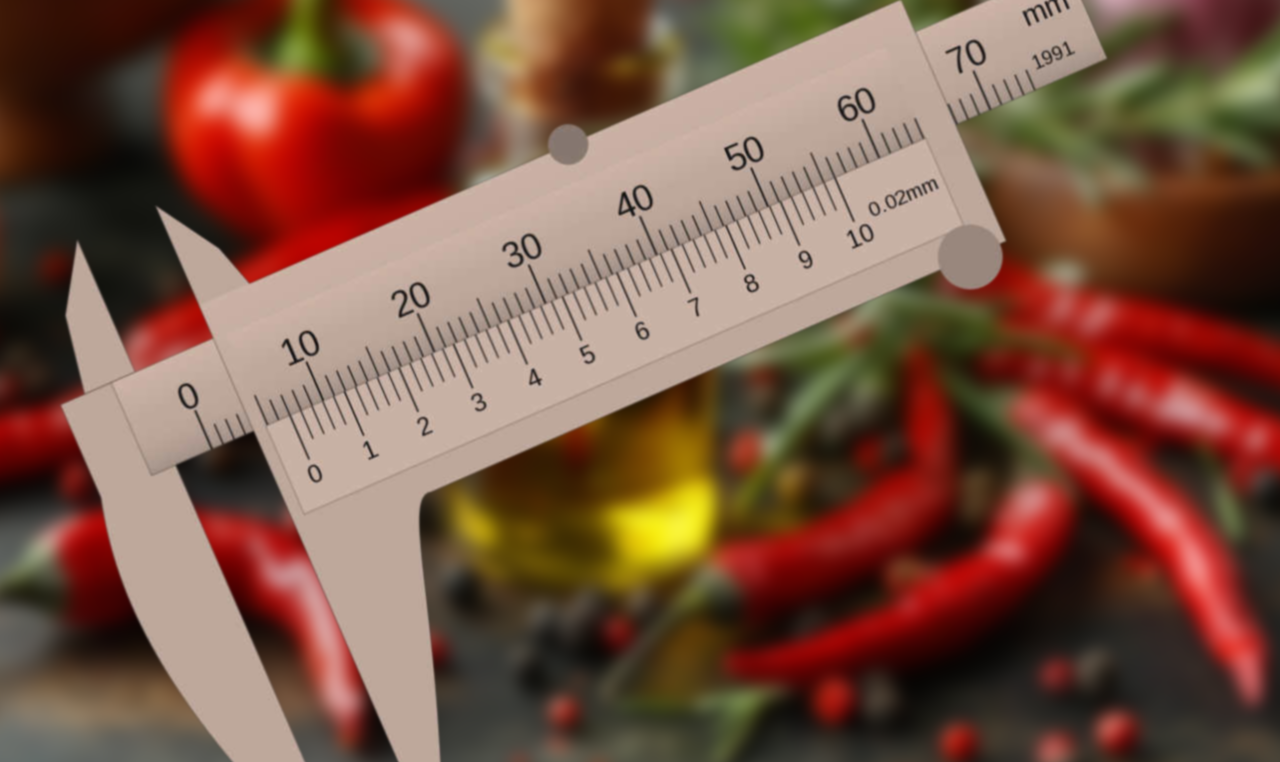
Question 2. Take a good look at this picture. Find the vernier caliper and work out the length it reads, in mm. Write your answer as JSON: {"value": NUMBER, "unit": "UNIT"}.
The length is {"value": 7.0, "unit": "mm"}
